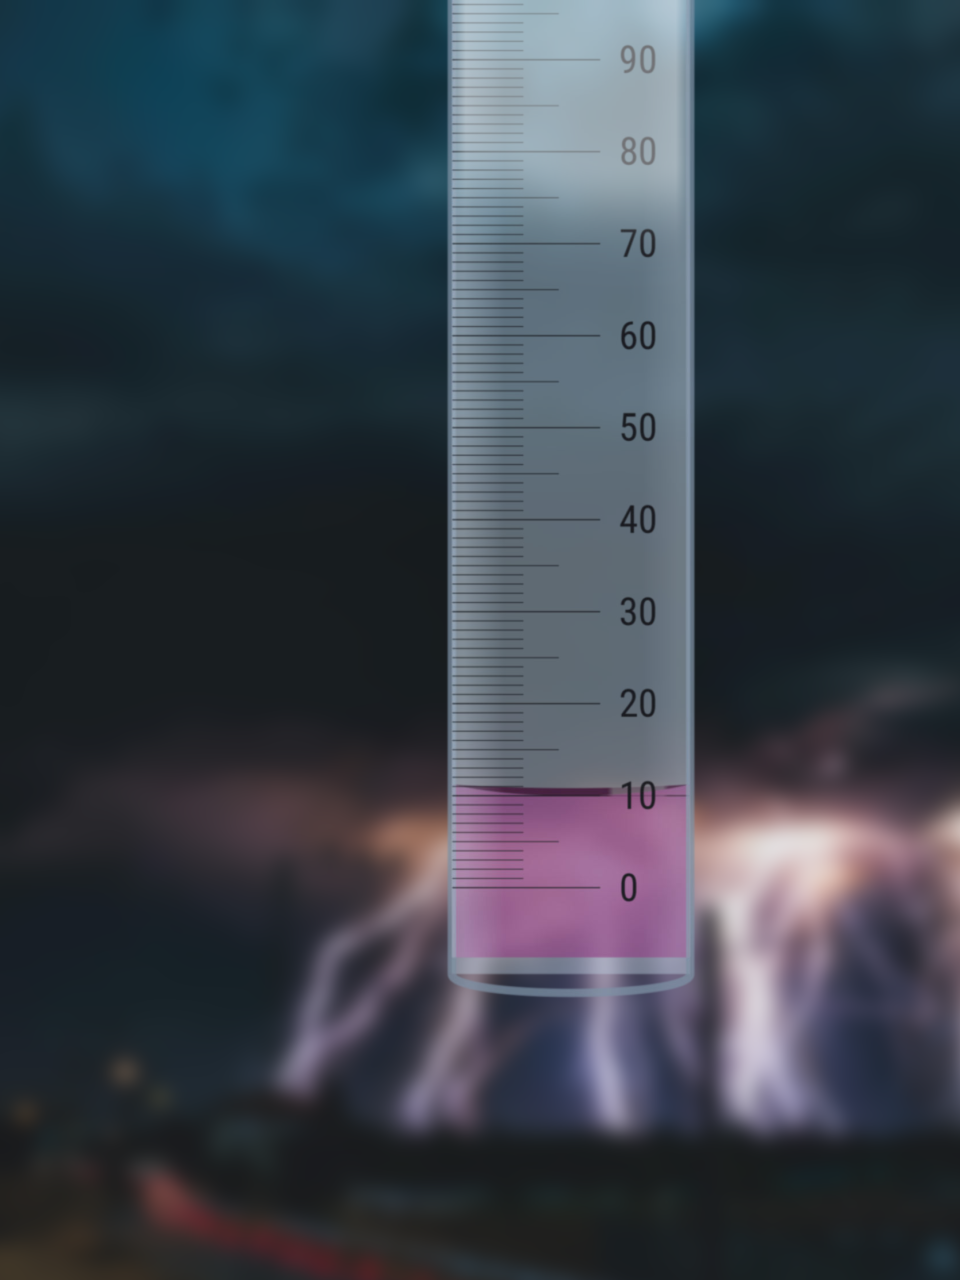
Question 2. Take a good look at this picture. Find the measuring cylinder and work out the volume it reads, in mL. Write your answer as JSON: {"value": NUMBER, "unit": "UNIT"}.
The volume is {"value": 10, "unit": "mL"}
